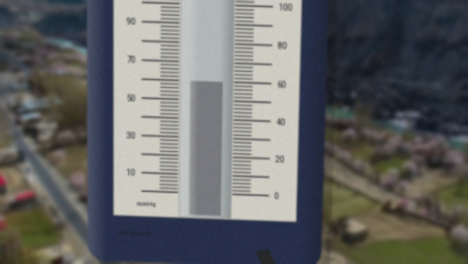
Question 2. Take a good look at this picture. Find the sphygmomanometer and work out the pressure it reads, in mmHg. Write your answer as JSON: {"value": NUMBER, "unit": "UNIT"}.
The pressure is {"value": 60, "unit": "mmHg"}
